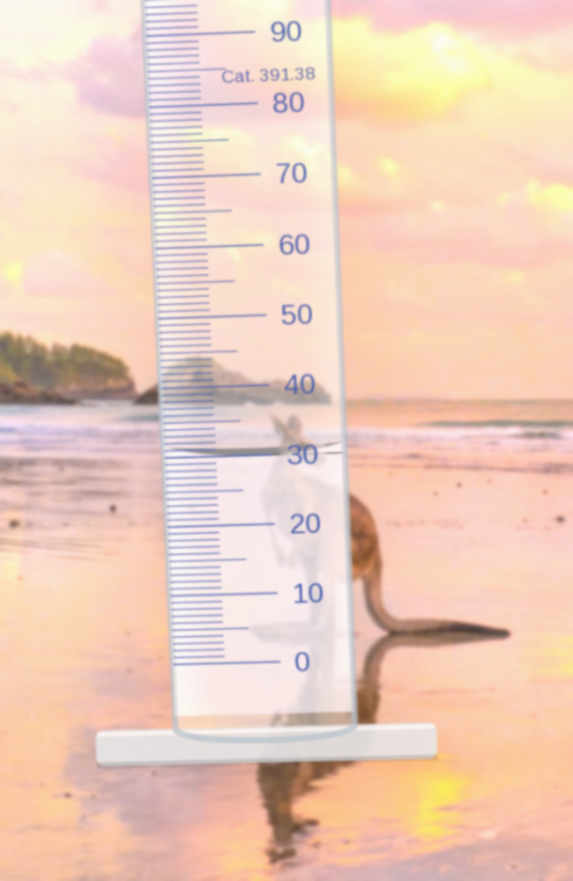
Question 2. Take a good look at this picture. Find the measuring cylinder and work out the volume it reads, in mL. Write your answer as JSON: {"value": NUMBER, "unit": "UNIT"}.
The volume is {"value": 30, "unit": "mL"}
